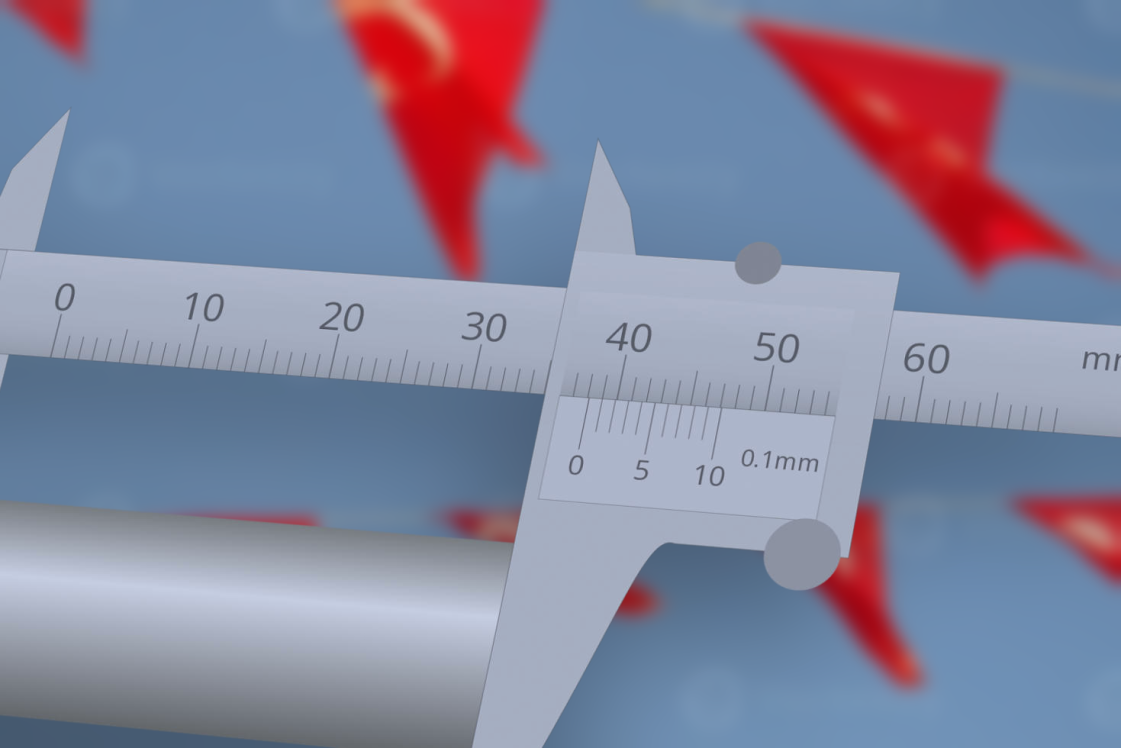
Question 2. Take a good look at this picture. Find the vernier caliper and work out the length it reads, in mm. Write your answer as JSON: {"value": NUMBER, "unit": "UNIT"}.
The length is {"value": 38.1, "unit": "mm"}
